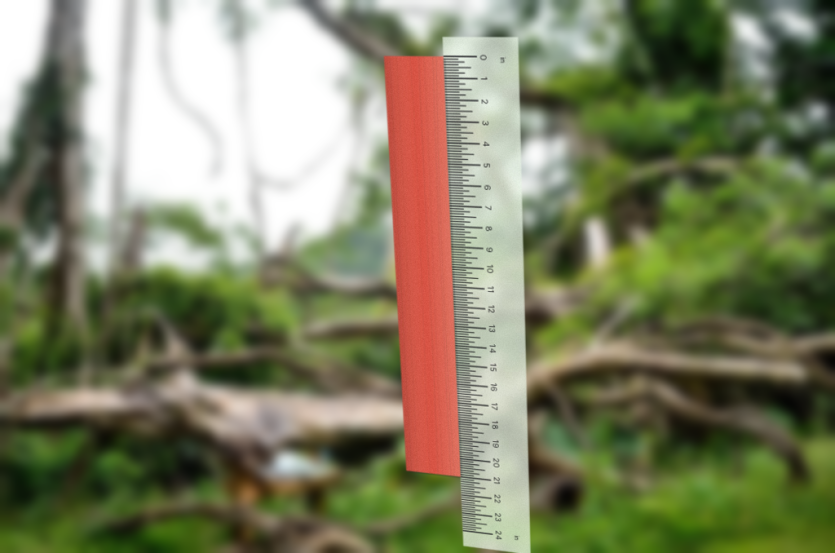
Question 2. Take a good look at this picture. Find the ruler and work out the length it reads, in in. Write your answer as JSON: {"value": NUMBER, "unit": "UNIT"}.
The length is {"value": 21, "unit": "in"}
